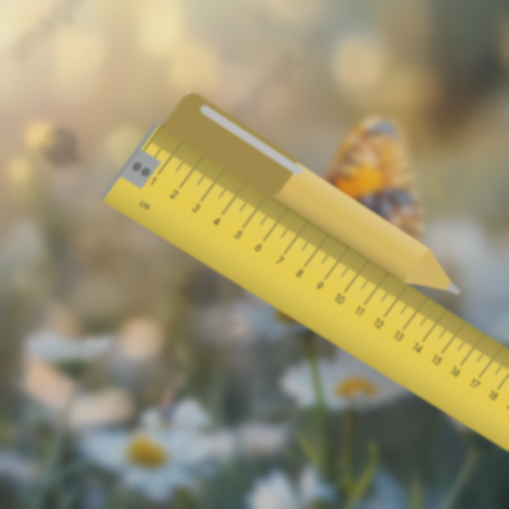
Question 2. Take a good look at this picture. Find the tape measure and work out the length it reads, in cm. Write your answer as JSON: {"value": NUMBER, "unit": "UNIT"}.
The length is {"value": 14, "unit": "cm"}
